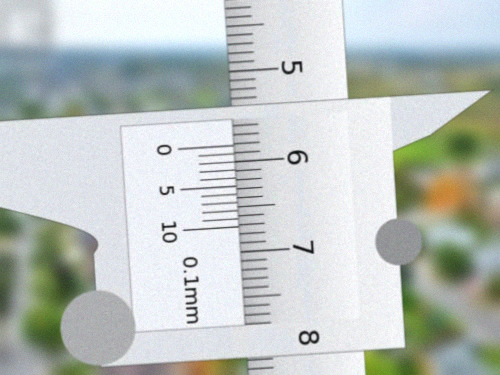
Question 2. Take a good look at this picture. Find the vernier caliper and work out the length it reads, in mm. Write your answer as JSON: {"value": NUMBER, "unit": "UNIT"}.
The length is {"value": 58.2, "unit": "mm"}
